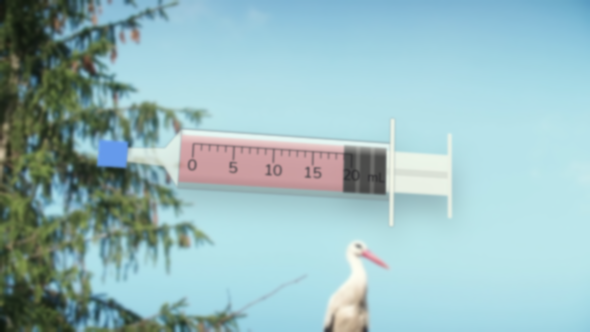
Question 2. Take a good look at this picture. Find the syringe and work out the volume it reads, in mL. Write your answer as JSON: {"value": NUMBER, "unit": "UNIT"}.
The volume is {"value": 19, "unit": "mL"}
